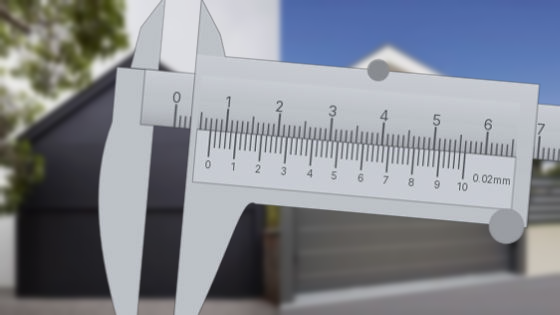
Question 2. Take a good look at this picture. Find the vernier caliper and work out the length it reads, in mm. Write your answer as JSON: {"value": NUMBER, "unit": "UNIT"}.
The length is {"value": 7.0, "unit": "mm"}
